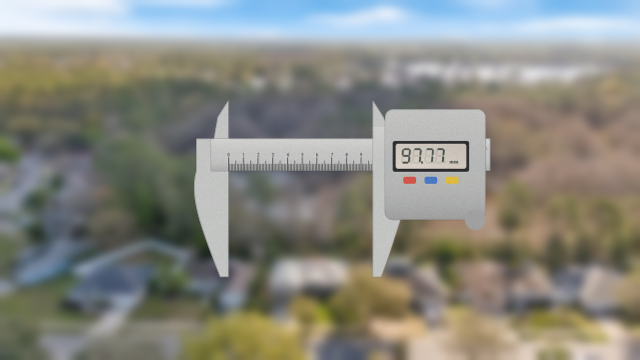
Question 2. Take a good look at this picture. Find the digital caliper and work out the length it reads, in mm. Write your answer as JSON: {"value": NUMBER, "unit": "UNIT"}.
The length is {"value": 97.77, "unit": "mm"}
